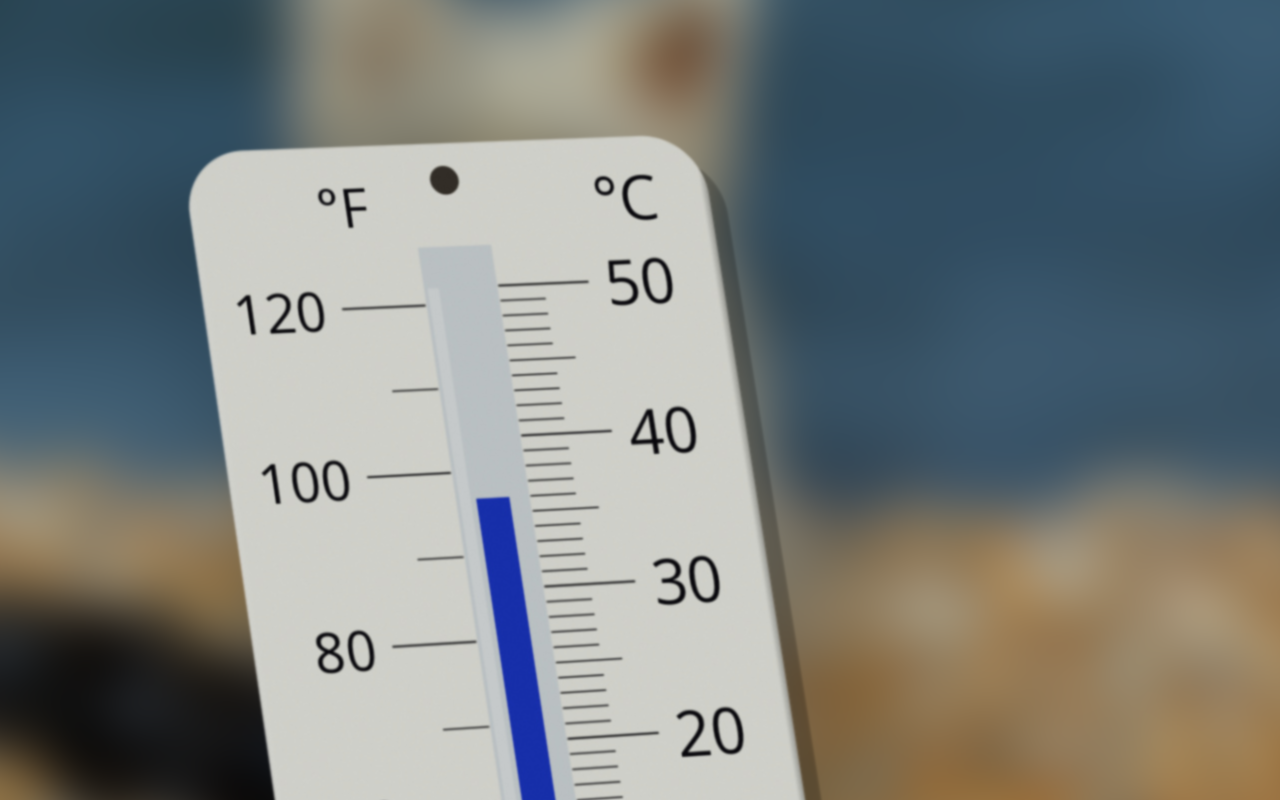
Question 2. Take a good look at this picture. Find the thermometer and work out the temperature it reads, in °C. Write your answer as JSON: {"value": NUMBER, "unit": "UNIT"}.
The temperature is {"value": 36, "unit": "°C"}
